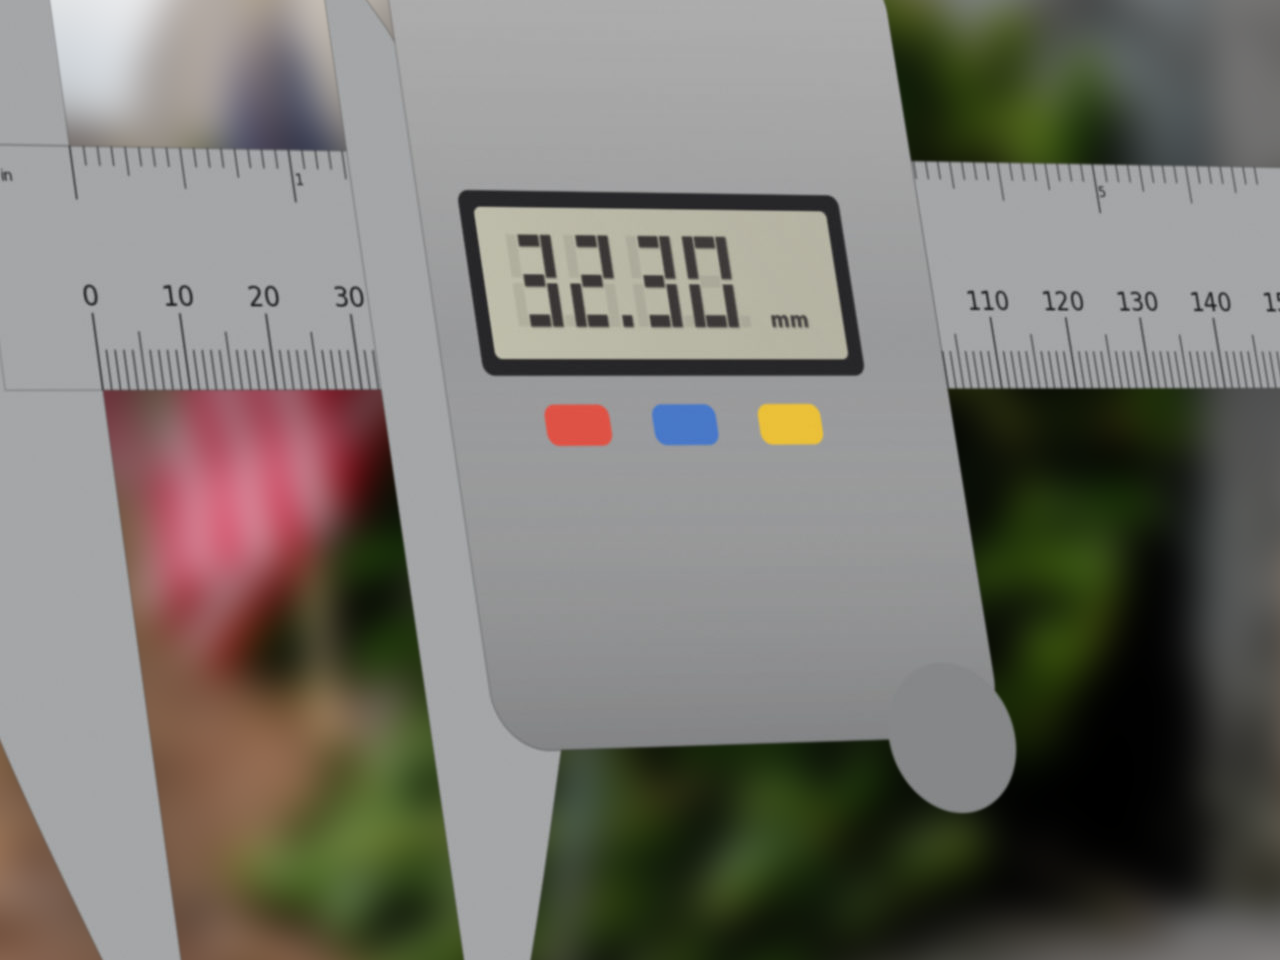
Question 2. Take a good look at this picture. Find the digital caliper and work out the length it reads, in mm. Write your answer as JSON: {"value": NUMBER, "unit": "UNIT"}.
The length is {"value": 32.30, "unit": "mm"}
